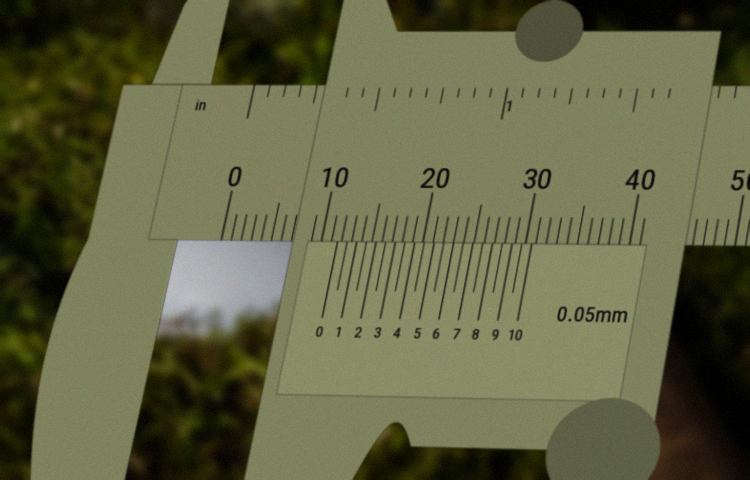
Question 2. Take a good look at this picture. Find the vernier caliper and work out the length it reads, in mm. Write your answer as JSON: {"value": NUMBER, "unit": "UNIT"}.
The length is {"value": 11.6, "unit": "mm"}
